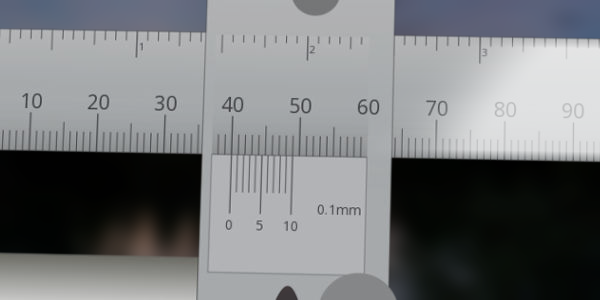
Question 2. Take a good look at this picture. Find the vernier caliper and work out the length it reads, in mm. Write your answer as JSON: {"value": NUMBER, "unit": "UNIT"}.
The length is {"value": 40.0, "unit": "mm"}
